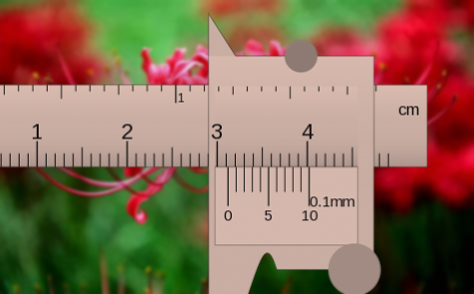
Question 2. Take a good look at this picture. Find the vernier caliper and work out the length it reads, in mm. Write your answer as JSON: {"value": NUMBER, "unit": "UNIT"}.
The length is {"value": 31.2, "unit": "mm"}
